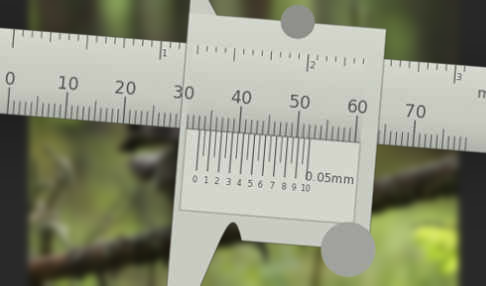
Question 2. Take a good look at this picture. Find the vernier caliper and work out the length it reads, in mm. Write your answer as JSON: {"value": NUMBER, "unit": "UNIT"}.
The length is {"value": 33.2, "unit": "mm"}
